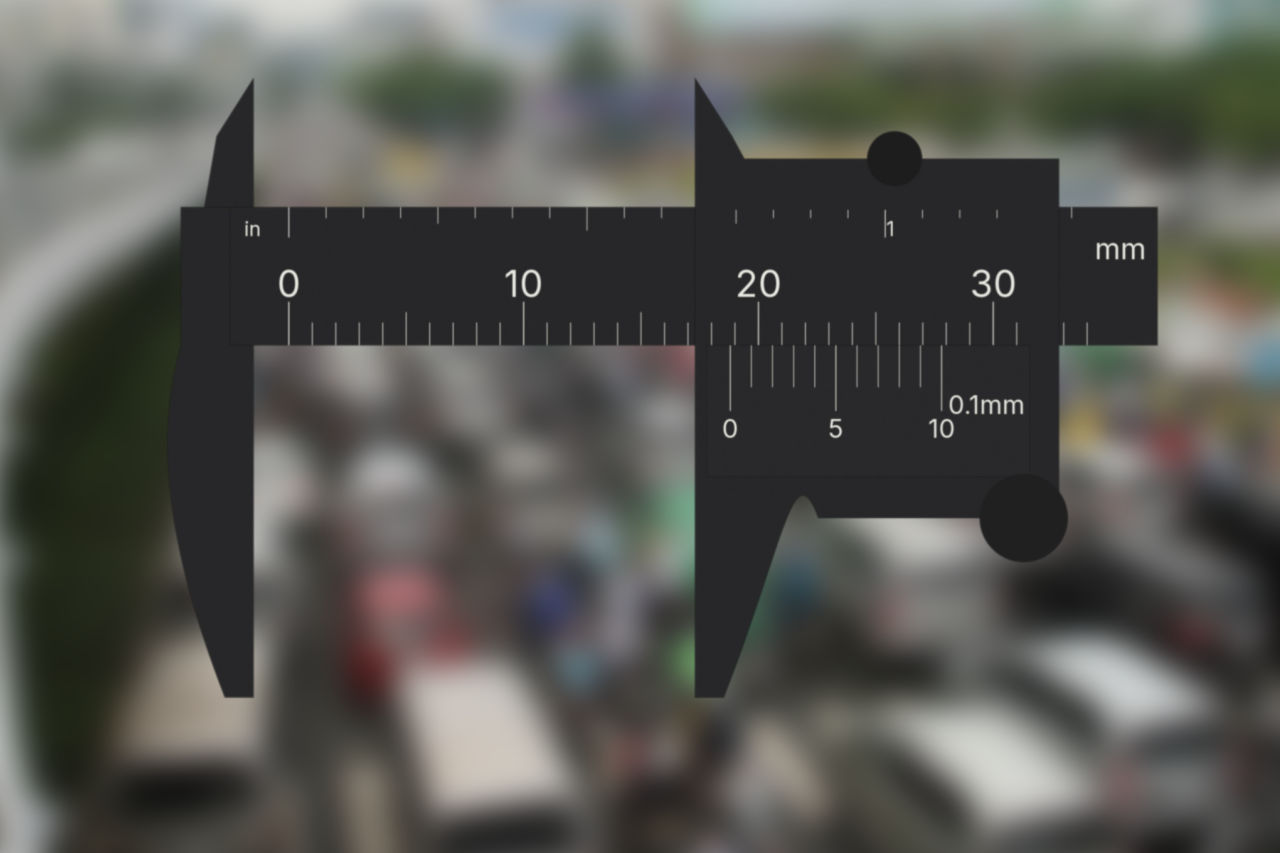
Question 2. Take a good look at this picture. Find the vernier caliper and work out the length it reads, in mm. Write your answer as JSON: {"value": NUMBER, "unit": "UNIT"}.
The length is {"value": 18.8, "unit": "mm"}
